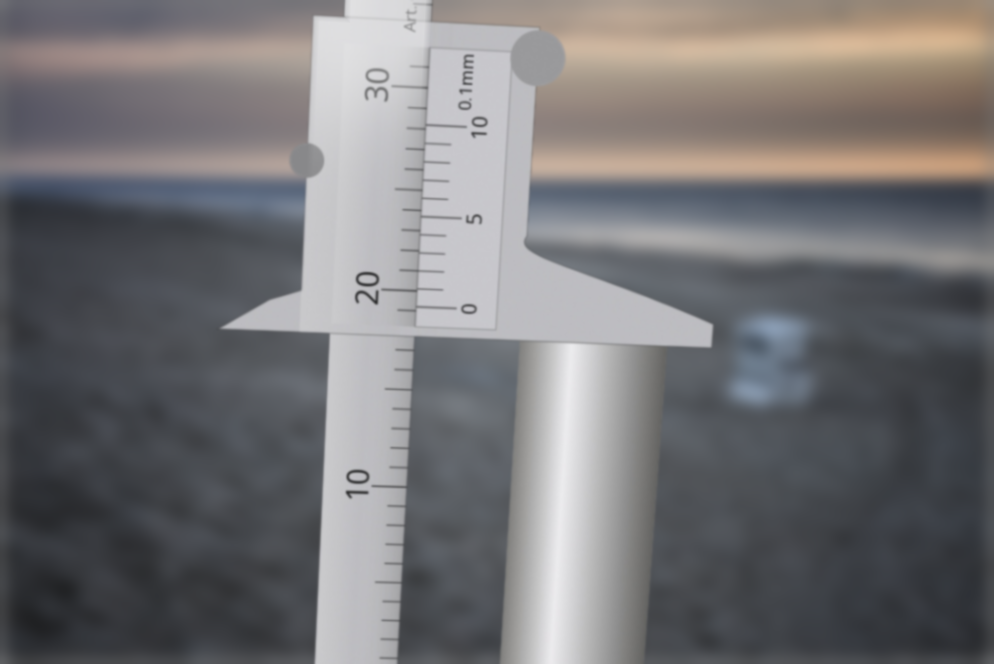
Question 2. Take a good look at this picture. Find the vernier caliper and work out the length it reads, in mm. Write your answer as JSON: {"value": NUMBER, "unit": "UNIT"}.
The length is {"value": 19.2, "unit": "mm"}
